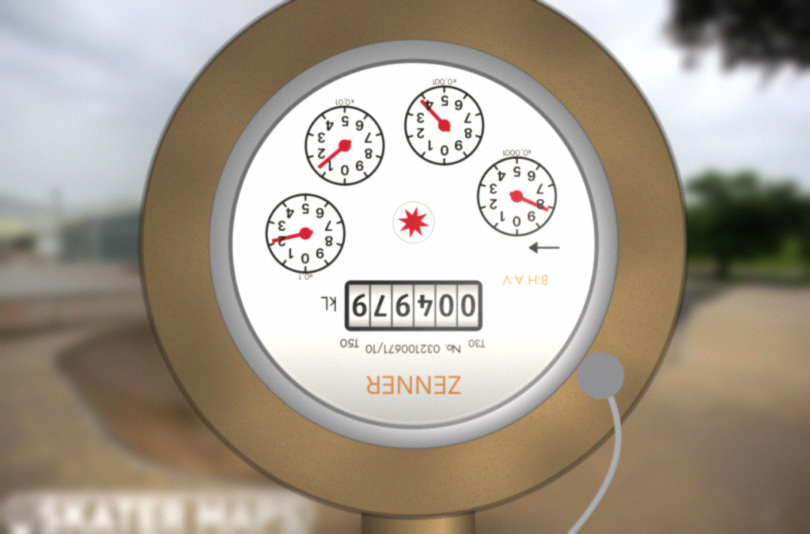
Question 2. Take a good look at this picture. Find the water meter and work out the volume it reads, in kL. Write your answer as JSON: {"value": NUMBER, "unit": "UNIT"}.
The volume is {"value": 4979.2138, "unit": "kL"}
